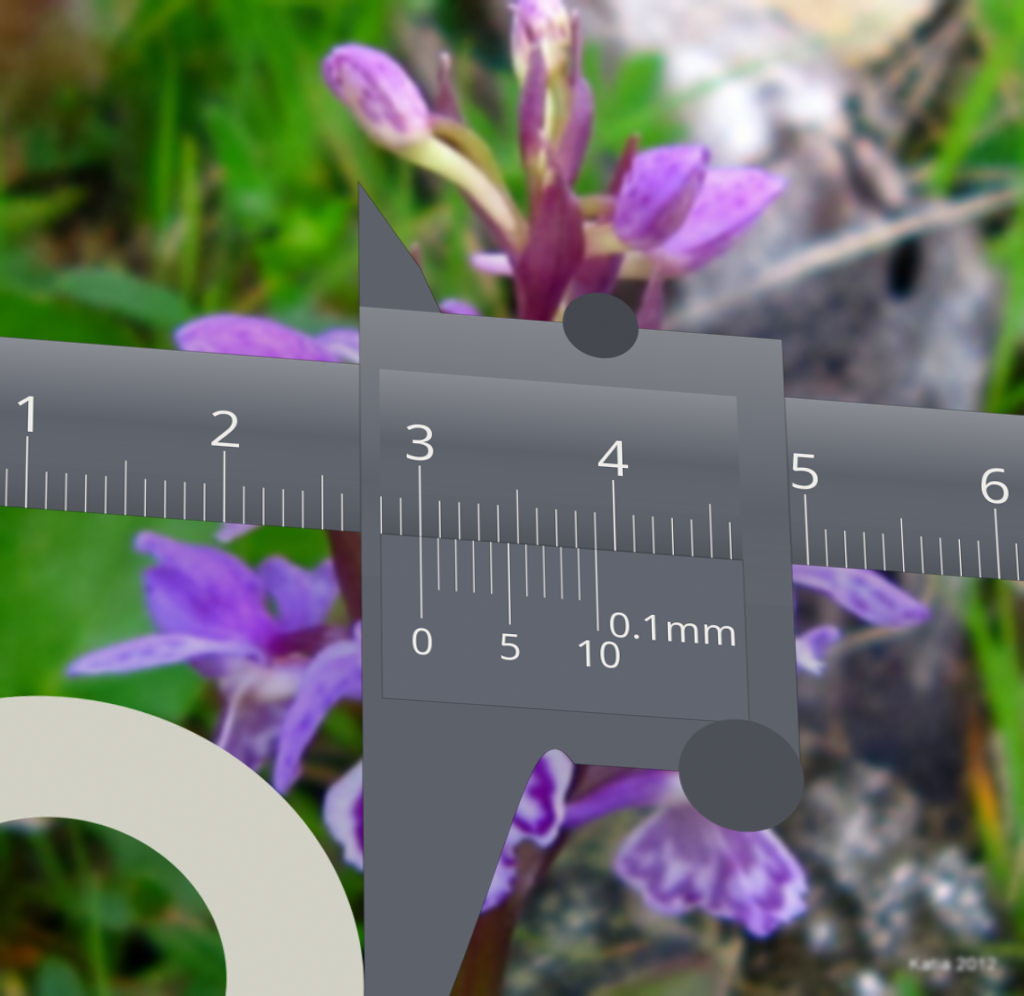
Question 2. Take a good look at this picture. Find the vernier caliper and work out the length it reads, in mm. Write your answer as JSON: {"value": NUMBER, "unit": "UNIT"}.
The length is {"value": 30.0, "unit": "mm"}
